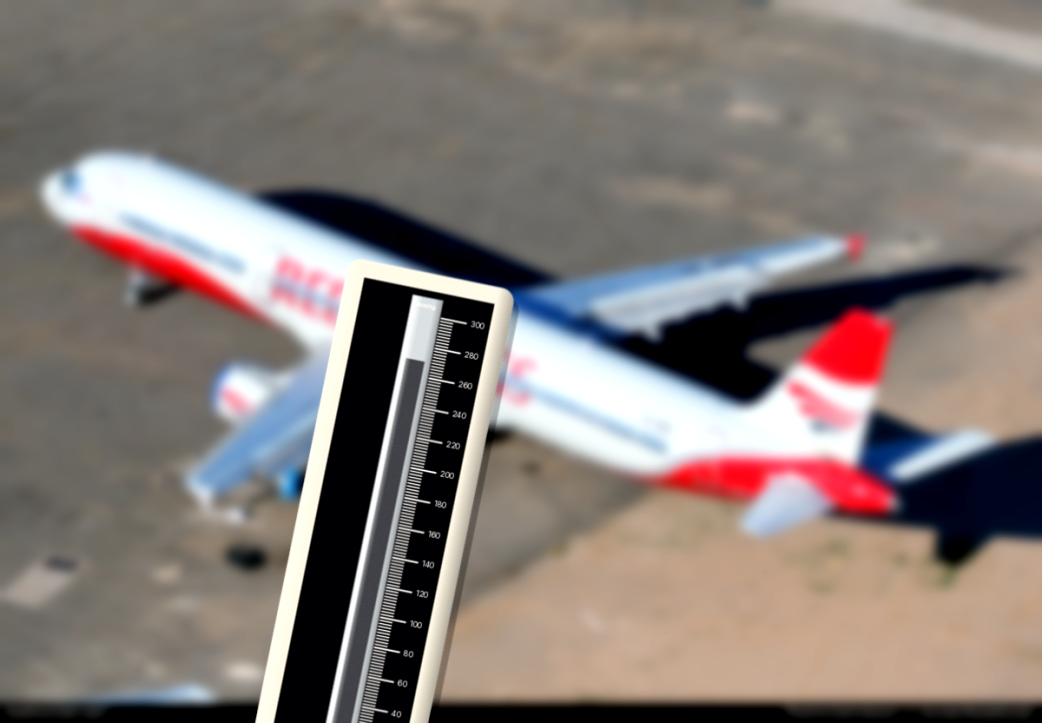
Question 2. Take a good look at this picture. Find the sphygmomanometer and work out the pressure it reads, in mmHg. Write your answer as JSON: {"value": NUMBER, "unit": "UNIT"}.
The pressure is {"value": 270, "unit": "mmHg"}
